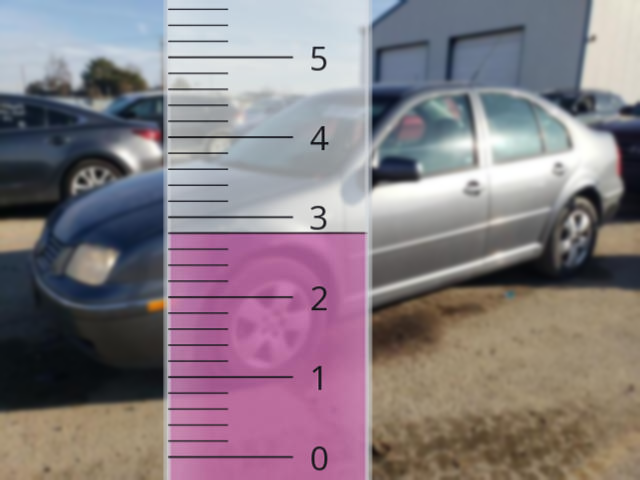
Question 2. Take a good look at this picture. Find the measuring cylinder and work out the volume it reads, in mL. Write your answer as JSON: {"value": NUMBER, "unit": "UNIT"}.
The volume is {"value": 2.8, "unit": "mL"}
